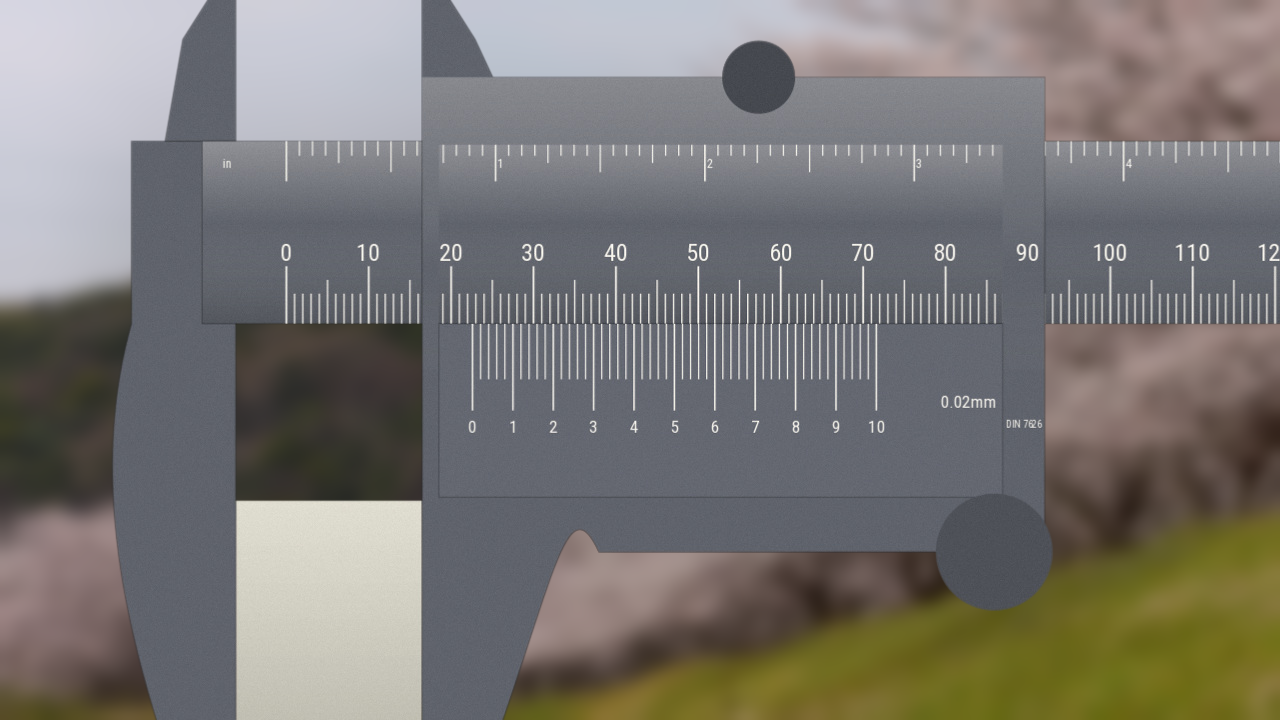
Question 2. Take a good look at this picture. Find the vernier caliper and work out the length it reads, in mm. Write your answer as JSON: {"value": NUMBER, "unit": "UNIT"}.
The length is {"value": 22.6, "unit": "mm"}
